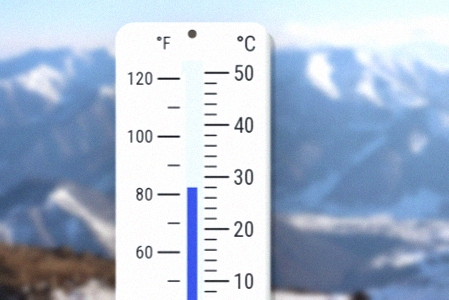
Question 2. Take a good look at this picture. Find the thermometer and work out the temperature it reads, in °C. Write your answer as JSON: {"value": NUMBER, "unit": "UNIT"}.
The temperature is {"value": 28, "unit": "°C"}
